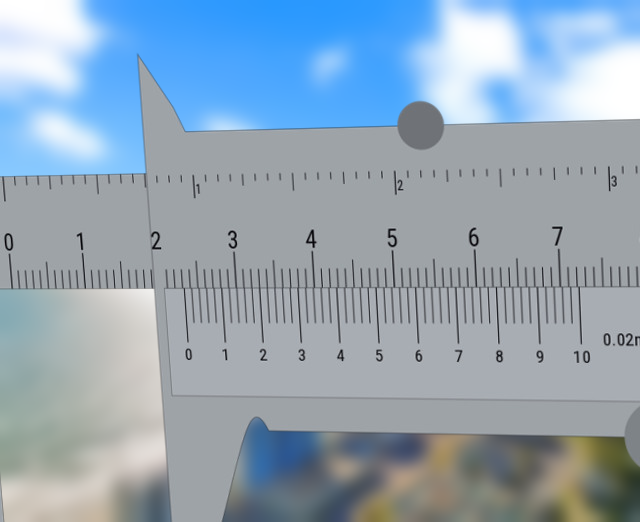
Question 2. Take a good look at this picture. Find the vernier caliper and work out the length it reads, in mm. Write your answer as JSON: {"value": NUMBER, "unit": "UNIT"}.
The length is {"value": 23.2, "unit": "mm"}
